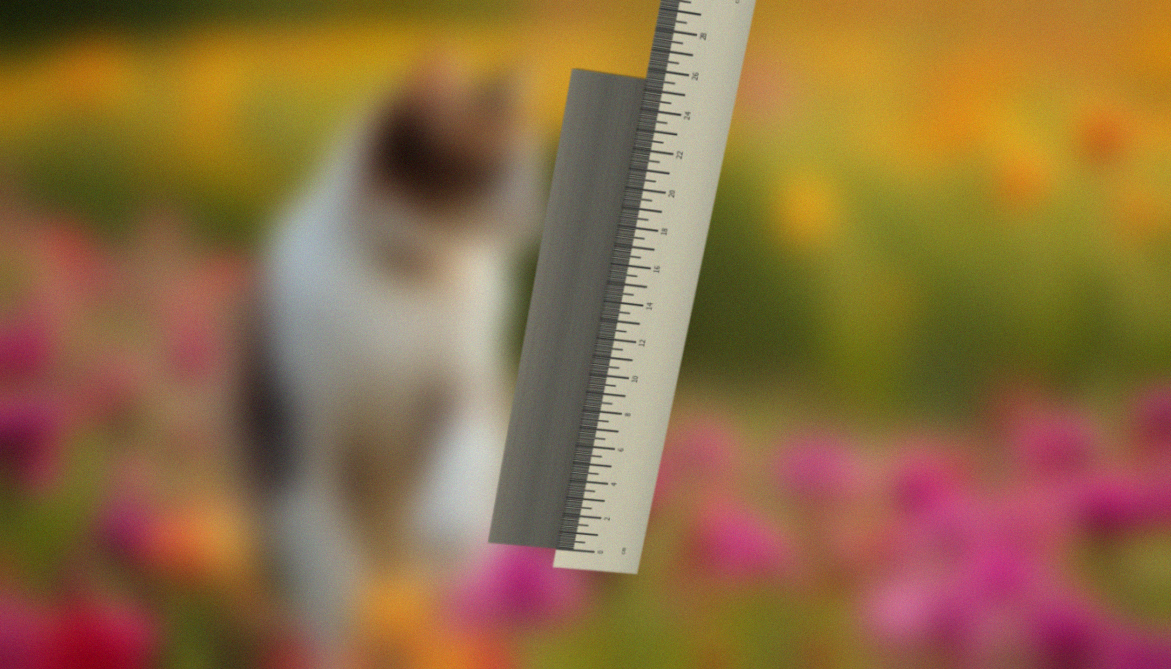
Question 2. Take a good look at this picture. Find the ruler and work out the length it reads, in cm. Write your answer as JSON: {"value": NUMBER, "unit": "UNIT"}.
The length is {"value": 25.5, "unit": "cm"}
